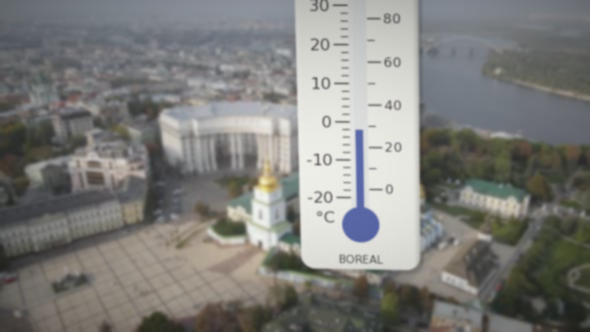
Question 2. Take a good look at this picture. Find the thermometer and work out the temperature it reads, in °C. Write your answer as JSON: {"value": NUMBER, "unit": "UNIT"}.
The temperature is {"value": -2, "unit": "°C"}
